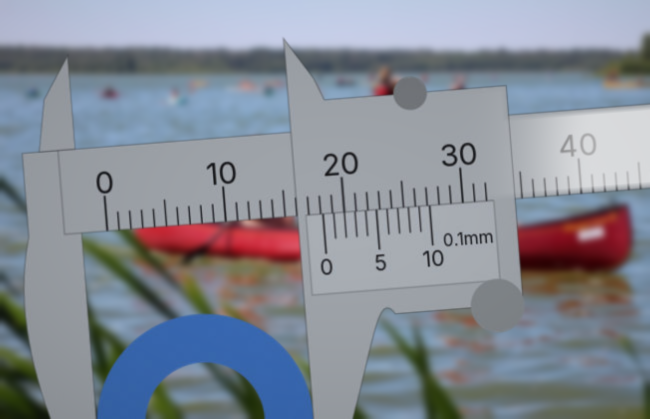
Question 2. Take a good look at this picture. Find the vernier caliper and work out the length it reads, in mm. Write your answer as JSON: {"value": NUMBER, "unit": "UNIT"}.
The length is {"value": 18.2, "unit": "mm"}
